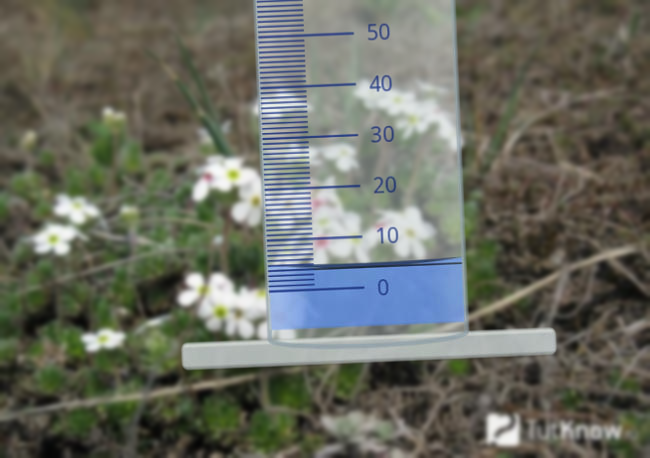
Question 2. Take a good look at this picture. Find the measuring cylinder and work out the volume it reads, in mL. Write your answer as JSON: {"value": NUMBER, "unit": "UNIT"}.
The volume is {"value": 4, "unit": "mL"}
